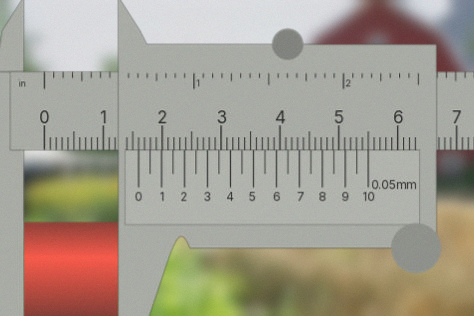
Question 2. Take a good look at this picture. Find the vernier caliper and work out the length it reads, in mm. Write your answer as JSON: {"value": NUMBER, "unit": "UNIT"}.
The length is {"value": 16.0, "unit": "mm"}
